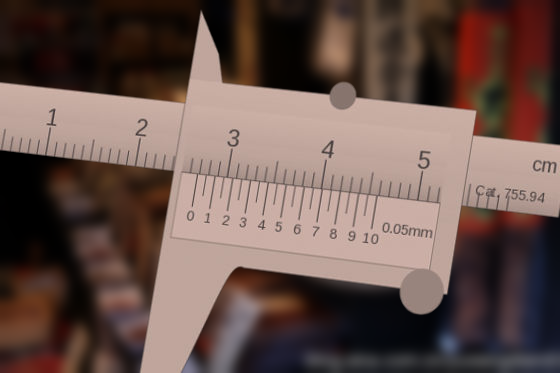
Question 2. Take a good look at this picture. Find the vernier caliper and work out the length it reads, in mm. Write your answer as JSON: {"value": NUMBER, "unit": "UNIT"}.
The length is {"value": 26.8, "unit": "mm"}
